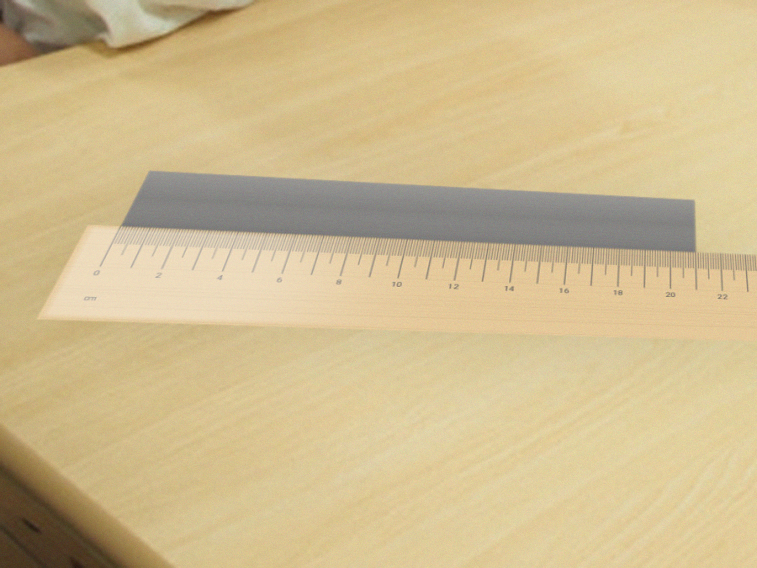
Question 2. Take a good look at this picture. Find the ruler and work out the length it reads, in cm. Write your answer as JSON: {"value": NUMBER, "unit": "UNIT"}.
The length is {"value": 21, "unit": "cm"}
